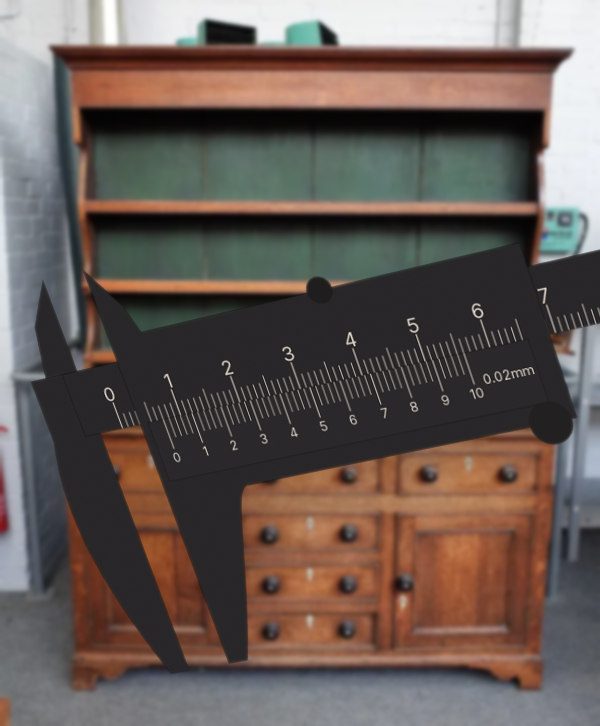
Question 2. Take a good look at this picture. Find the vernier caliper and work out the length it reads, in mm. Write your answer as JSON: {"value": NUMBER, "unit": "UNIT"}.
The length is {"value": 7.0, "unit": "mm"}
